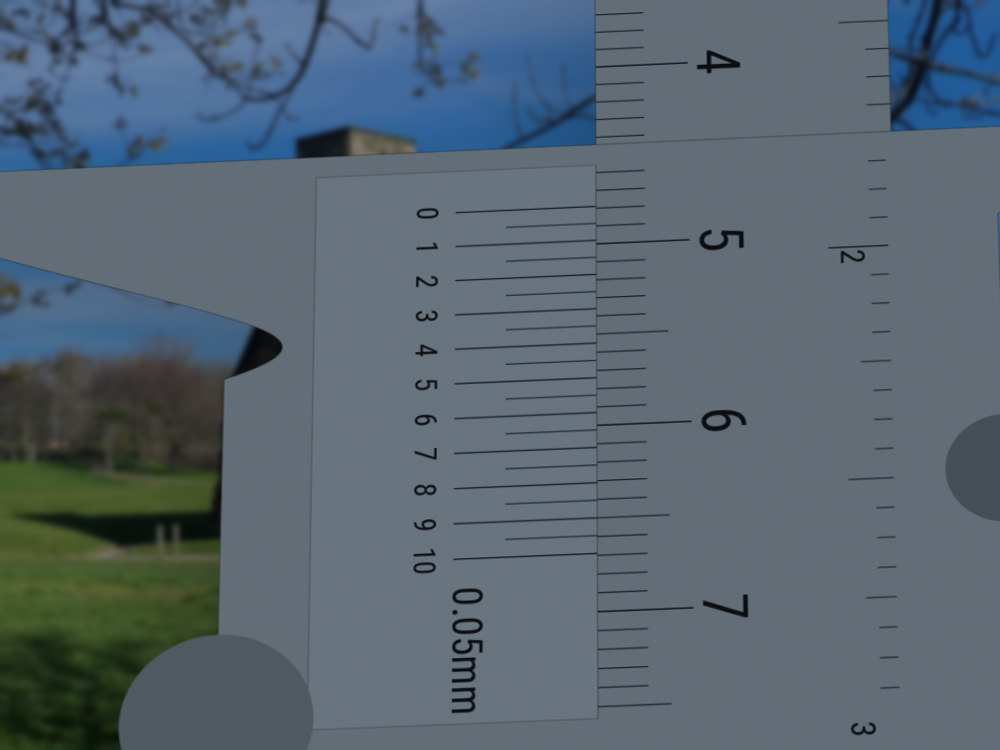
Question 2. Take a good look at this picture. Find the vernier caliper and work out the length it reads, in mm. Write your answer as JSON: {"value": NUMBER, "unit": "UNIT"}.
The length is {"value": 47.9, "unit": "mm"}
